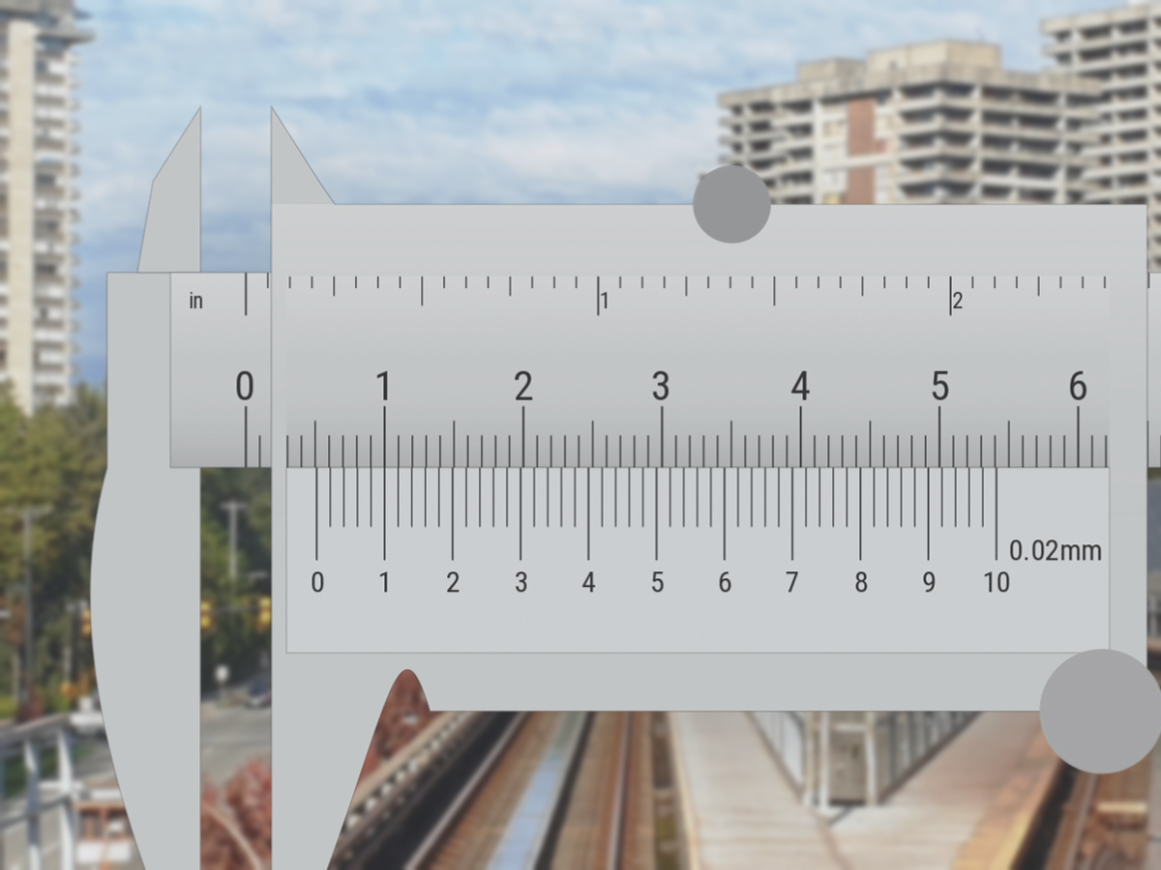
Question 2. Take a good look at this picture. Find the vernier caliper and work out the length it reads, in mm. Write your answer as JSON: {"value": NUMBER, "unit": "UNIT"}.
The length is {"value": 5.1, "unit": "mm"}
